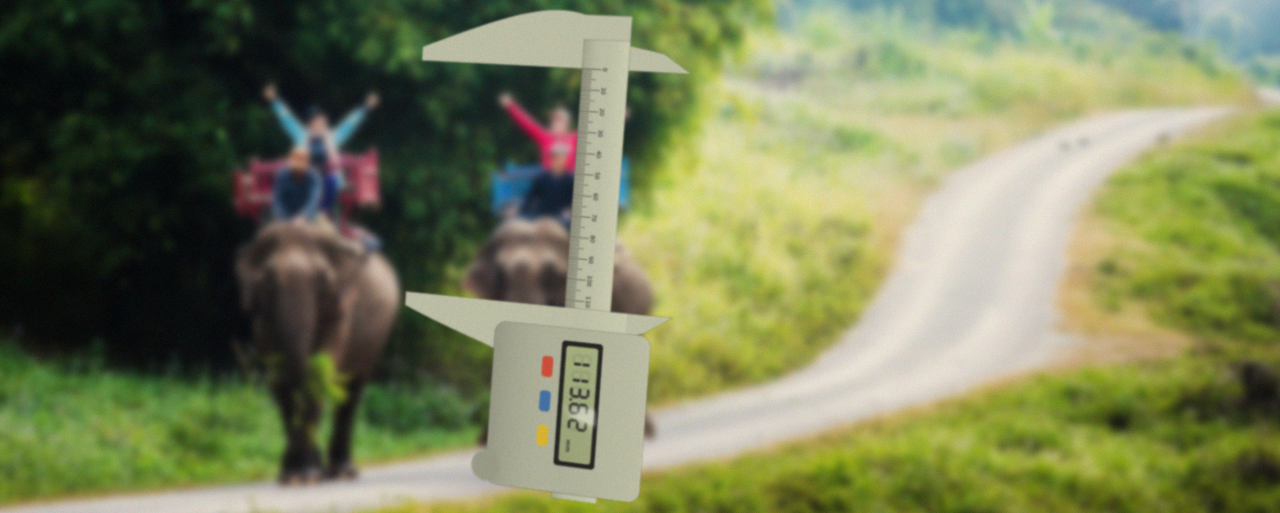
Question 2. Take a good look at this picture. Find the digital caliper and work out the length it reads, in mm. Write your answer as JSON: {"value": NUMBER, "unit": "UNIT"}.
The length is {"value": 113.62, "unit": "mm"}
